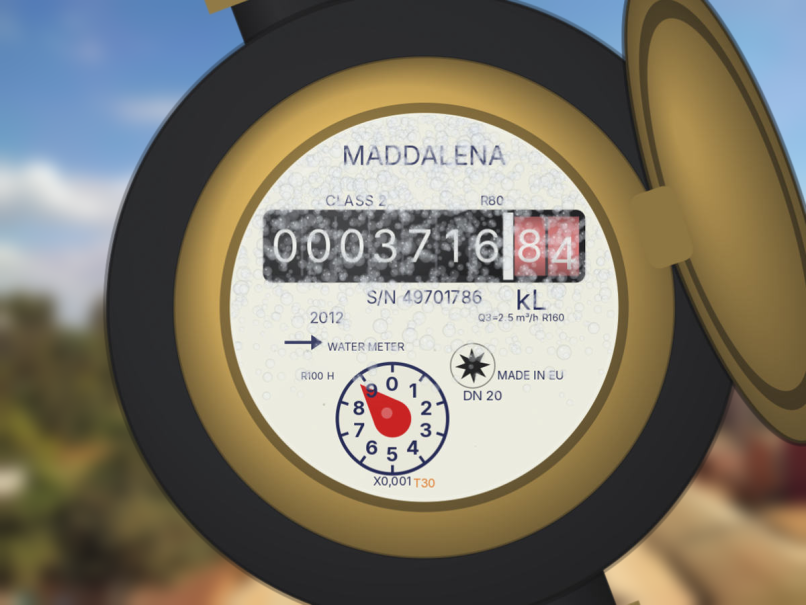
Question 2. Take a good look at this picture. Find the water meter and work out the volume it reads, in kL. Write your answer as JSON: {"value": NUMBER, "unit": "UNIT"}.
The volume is {"value": 3716.838, "unit": "kL"}
